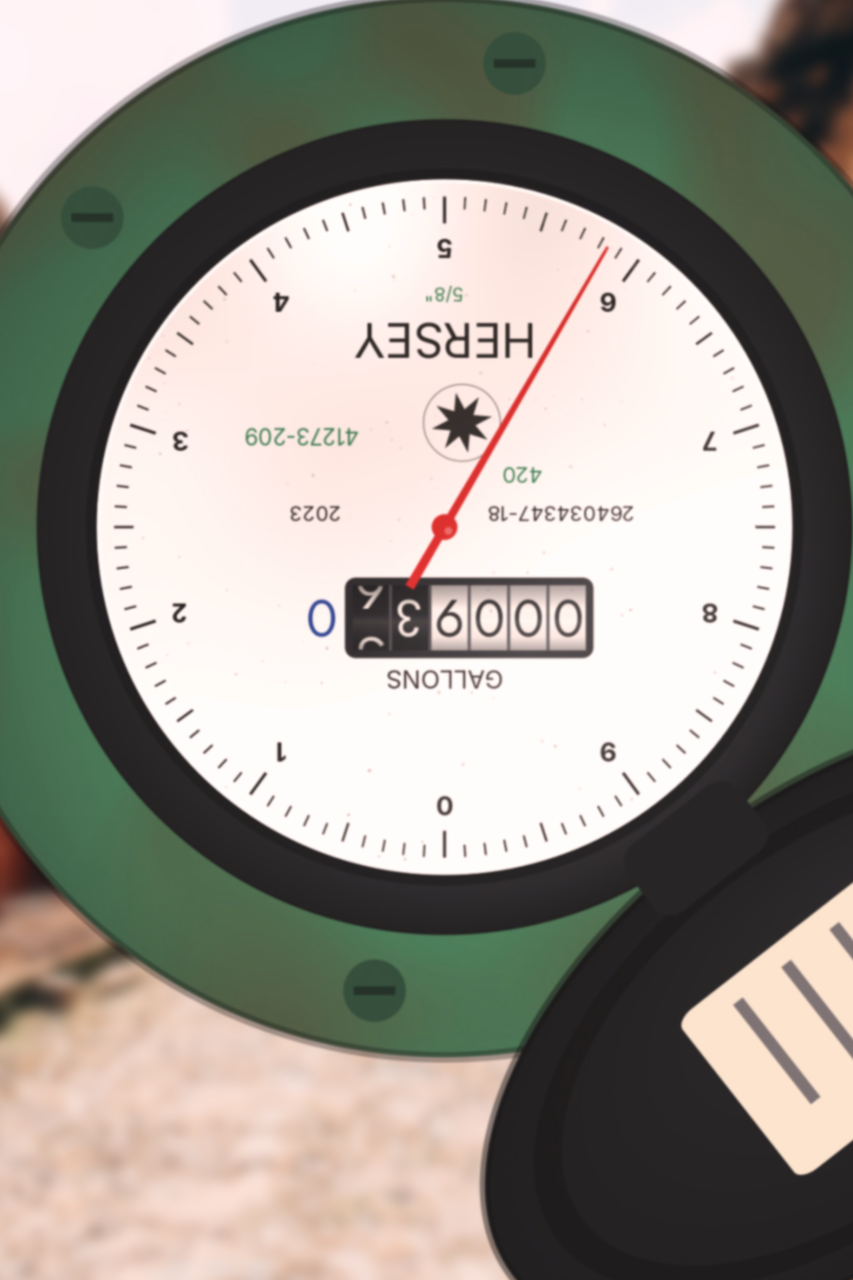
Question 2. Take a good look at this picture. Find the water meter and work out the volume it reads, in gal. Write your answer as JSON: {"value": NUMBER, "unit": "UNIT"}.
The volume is {"value": 9355.8, "unit": "gal"}
